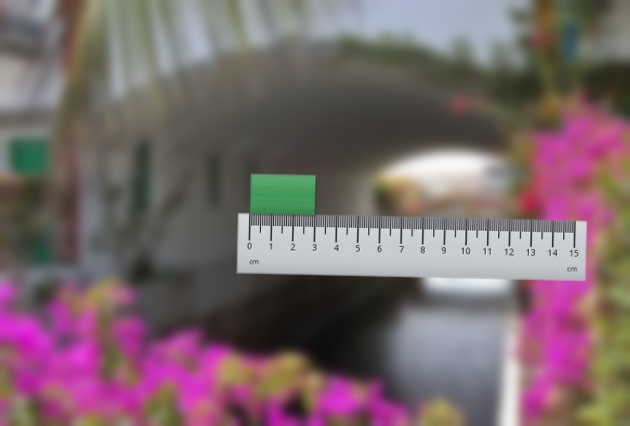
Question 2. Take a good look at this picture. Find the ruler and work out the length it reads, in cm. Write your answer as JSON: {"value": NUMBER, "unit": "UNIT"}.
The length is {"value": 3, "unit": "cm"}
